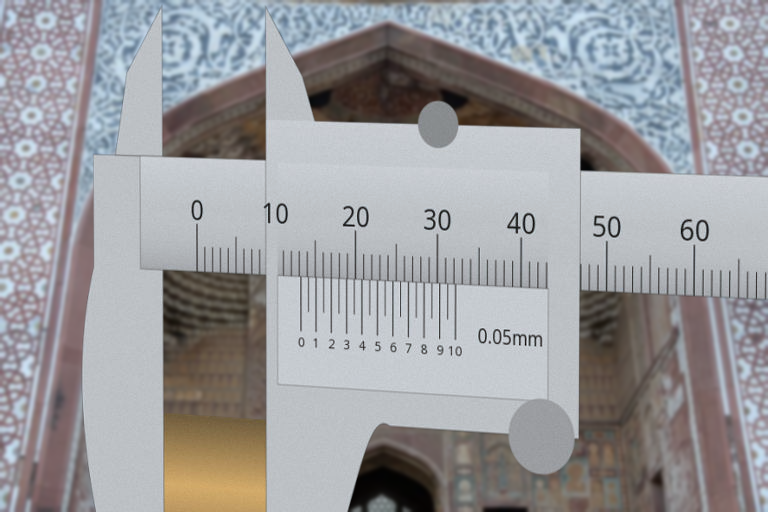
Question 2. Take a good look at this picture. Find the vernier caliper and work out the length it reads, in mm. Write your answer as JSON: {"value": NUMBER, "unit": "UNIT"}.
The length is {"value": 13.2, "unit": "mm"}
